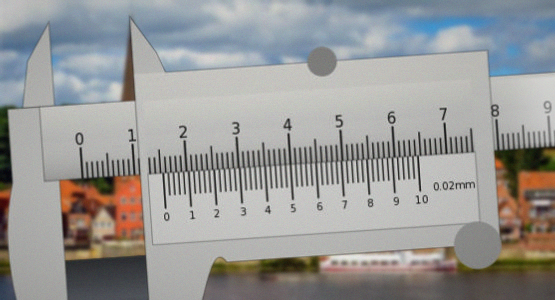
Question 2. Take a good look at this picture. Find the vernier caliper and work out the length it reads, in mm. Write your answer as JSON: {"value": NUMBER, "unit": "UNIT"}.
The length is {"value": 15.5, "unit": "mm"}
